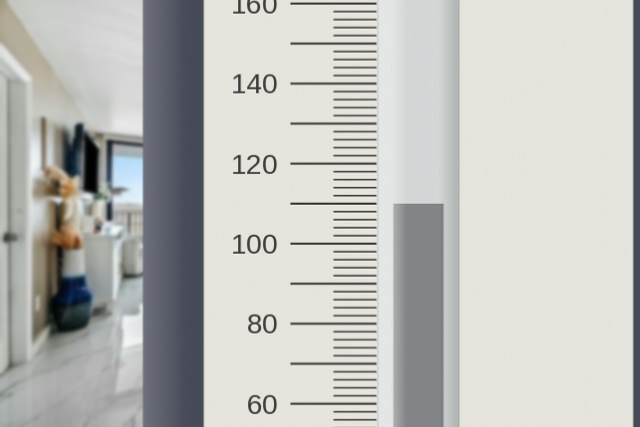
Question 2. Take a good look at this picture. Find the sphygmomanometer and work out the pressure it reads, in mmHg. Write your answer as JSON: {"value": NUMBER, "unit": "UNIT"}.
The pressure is {"value": 110, "unit": "mmHg"}
